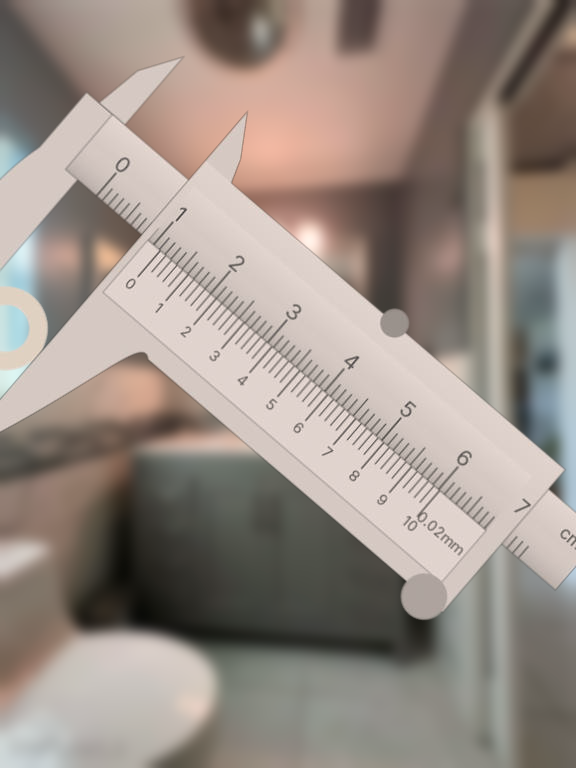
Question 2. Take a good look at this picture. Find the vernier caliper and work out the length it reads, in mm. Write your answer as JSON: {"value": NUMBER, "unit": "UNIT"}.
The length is {"value": 11.2, "unit": "mm"}
